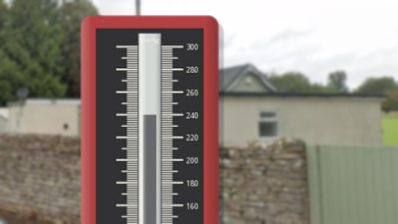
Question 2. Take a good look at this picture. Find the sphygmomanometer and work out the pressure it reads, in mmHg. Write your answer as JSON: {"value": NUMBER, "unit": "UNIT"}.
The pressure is {"value": 240, "unit": "mmHg"}
